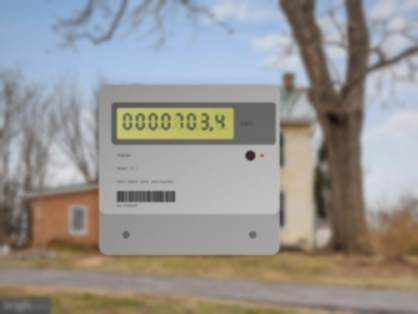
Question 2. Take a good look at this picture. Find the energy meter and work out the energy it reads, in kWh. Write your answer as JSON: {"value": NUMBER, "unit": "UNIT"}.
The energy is {"value": 703.4, "unit": "kWh"}
